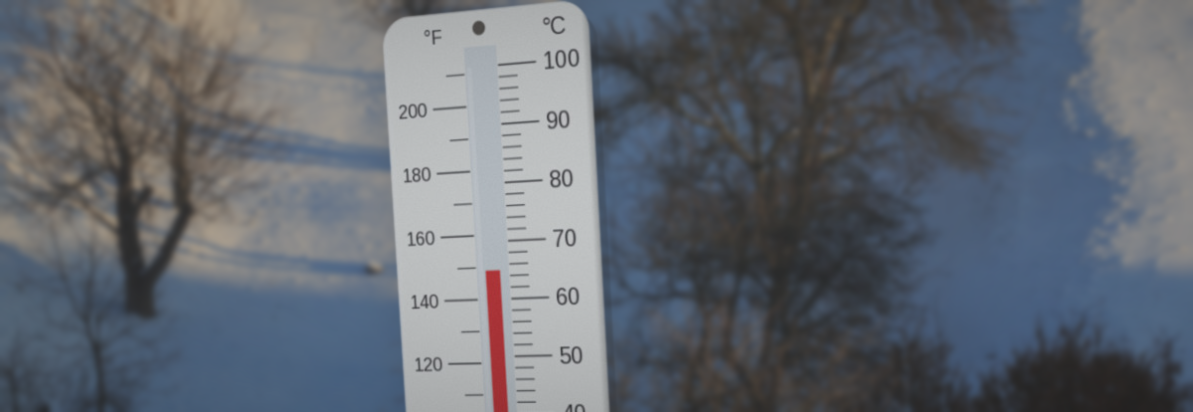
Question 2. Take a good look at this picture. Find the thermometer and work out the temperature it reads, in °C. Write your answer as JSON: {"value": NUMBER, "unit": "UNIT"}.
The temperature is {"value": 65, "unit": "°C"}
